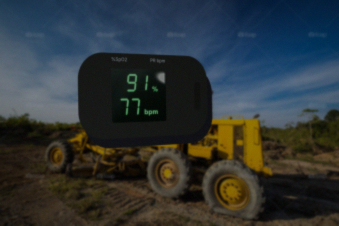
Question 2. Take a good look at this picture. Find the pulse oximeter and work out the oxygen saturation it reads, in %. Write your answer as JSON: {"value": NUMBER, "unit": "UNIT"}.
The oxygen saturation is {"value": 91, "unit": "%"}
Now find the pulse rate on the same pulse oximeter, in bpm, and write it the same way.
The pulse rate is {"value": 77, "unit": "bpm"}
